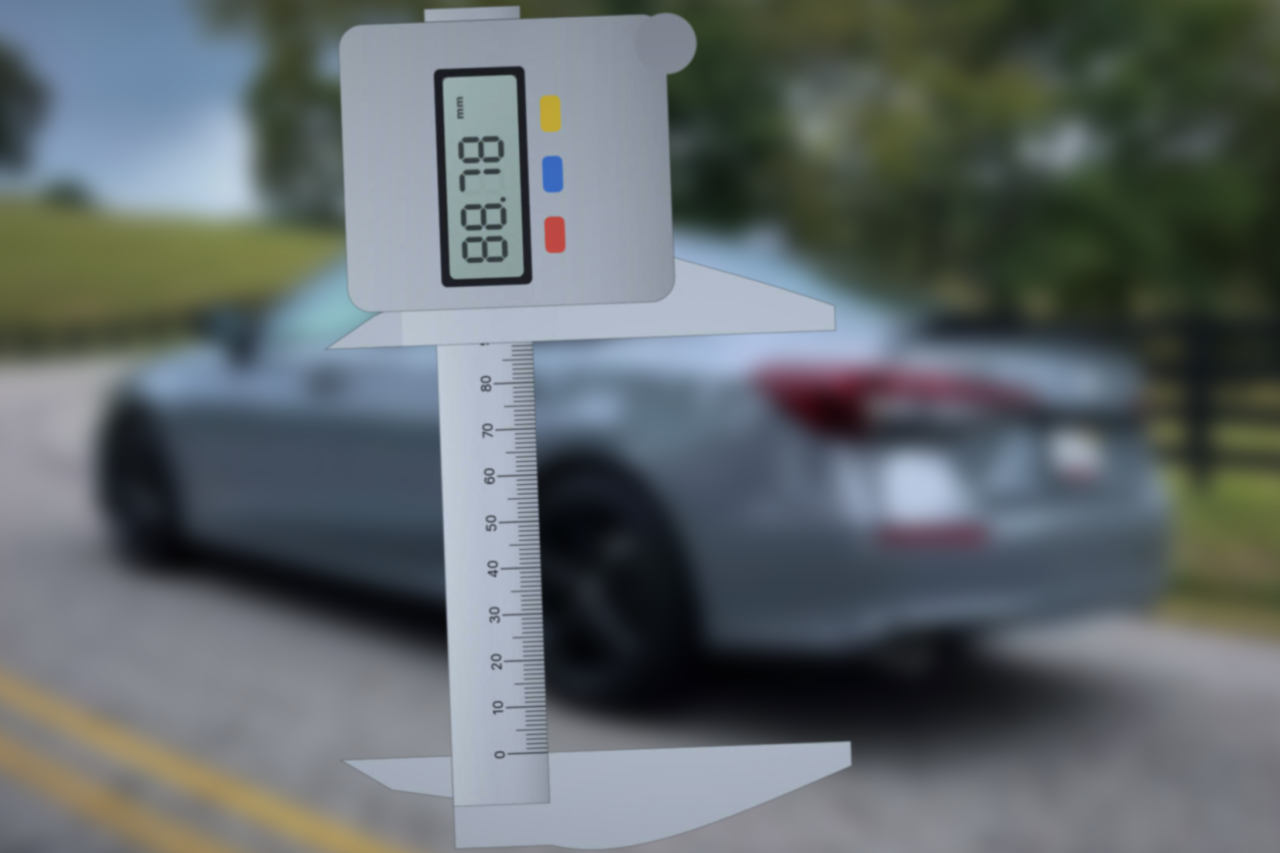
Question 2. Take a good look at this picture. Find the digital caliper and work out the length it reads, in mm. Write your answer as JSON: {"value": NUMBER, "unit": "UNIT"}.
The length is {"value": 88.78, "unit": "mm"}
